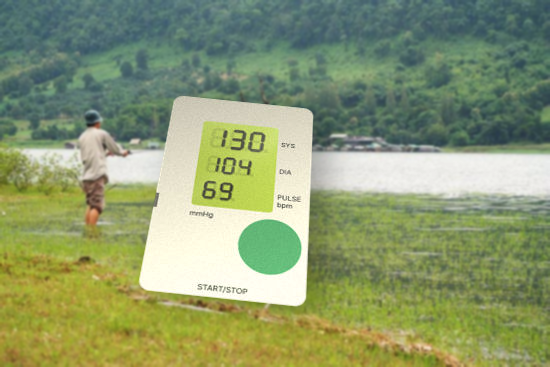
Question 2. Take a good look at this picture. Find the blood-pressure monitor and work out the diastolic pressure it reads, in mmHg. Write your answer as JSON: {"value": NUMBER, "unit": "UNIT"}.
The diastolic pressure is {"value": 104, "unit": "mmHg"}
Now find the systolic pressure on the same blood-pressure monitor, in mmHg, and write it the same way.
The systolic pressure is {"value": 130, "unit": "mmHg"}
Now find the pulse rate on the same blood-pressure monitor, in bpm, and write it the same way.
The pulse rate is {"value": 69, "unit": "bpm"}
